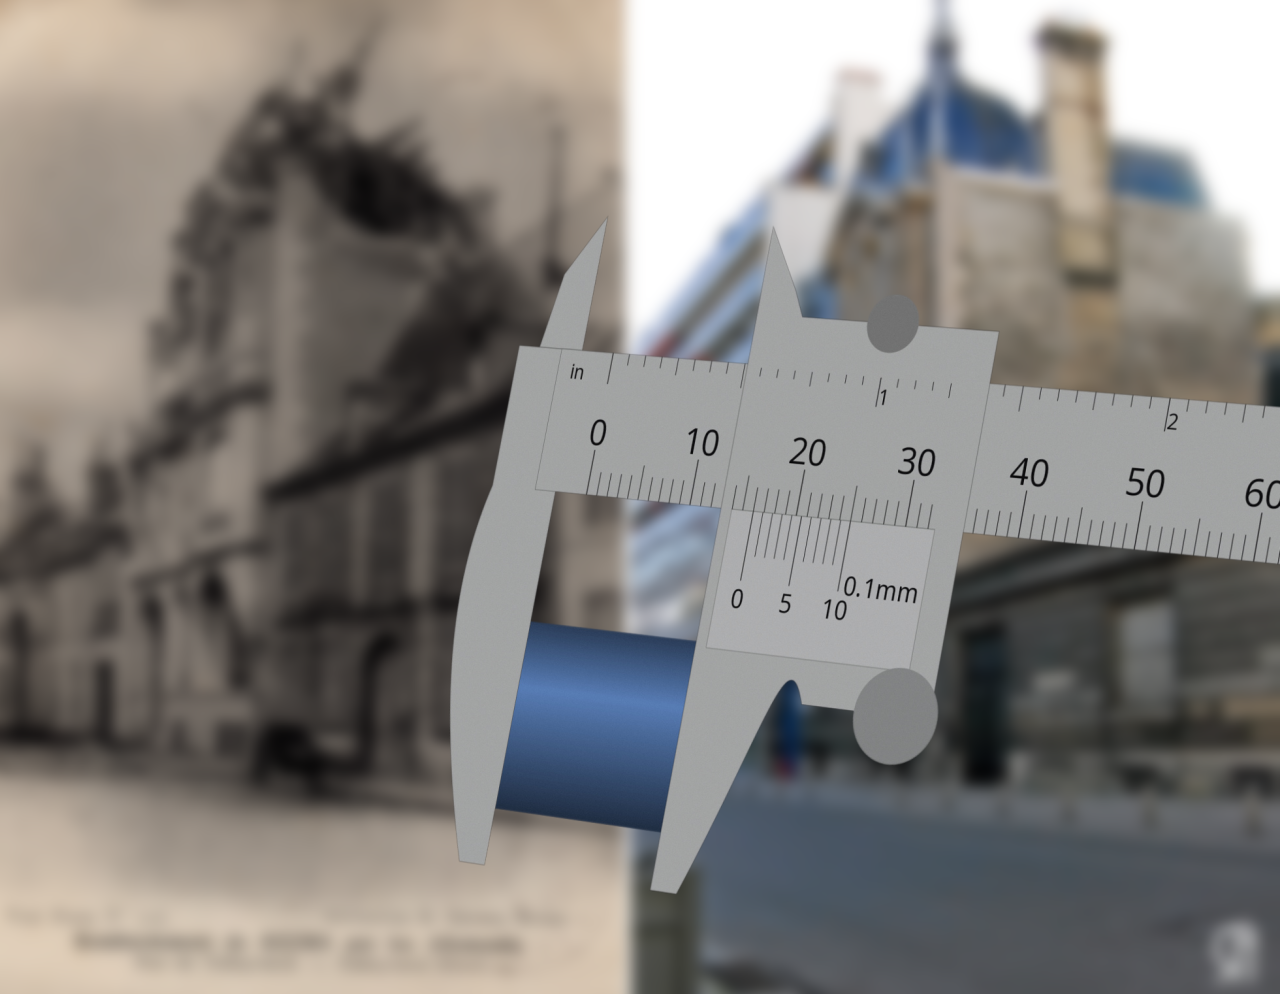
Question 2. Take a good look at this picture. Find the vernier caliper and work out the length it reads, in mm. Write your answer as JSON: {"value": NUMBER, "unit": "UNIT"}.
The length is {"value": 16.0, "unit": "mm"}
